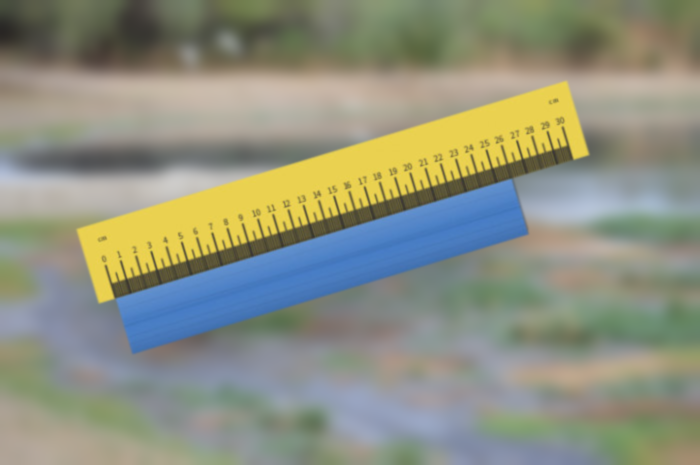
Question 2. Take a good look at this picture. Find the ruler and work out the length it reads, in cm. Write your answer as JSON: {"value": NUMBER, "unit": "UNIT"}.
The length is {"value": 26, "unit": "cm"}
